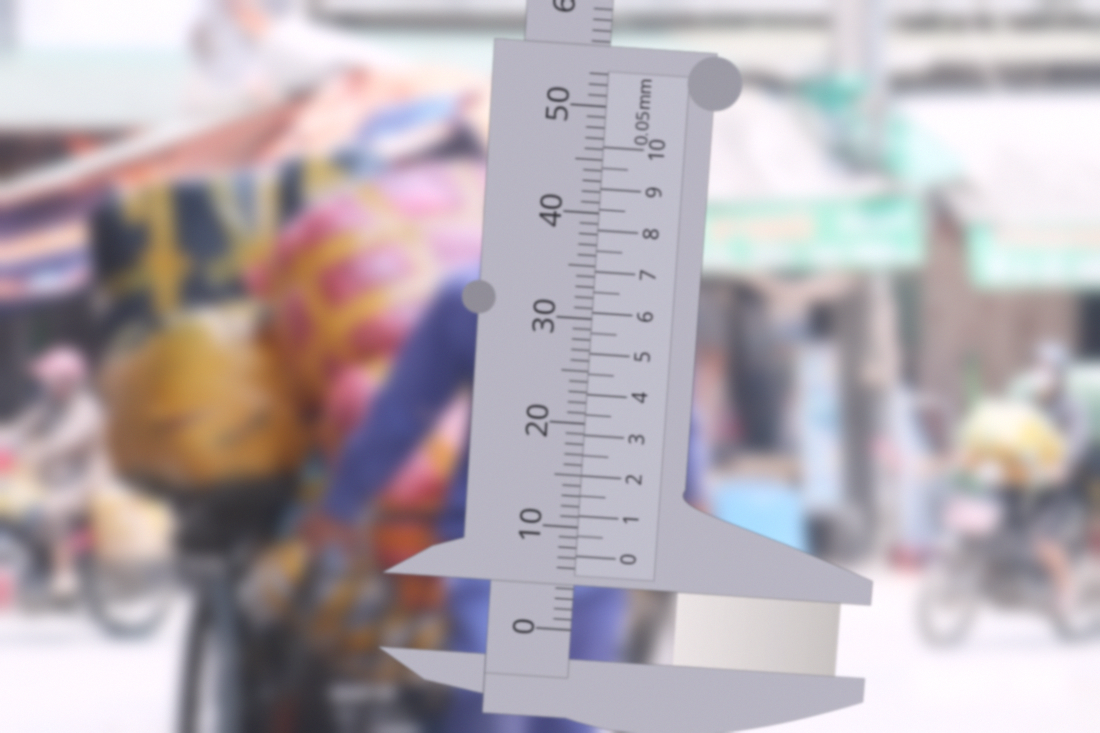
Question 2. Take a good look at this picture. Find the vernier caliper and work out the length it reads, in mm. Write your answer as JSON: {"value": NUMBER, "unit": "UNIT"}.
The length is {"value": 7.2, "unit": "mm"}
